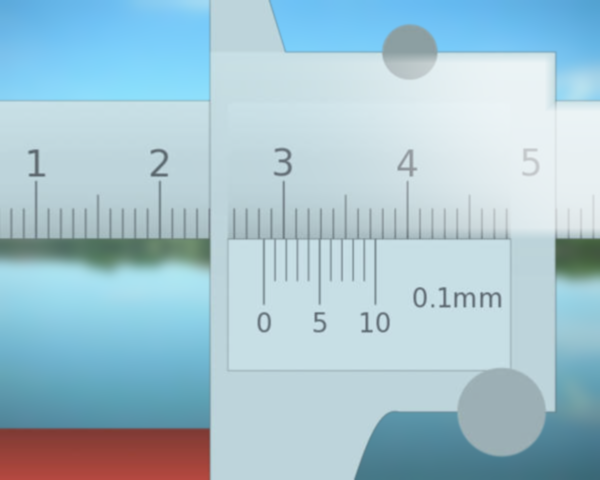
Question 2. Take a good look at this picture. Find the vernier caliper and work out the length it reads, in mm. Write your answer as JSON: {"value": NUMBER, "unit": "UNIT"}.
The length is {"value": 28.4, "unit": "mm"}
